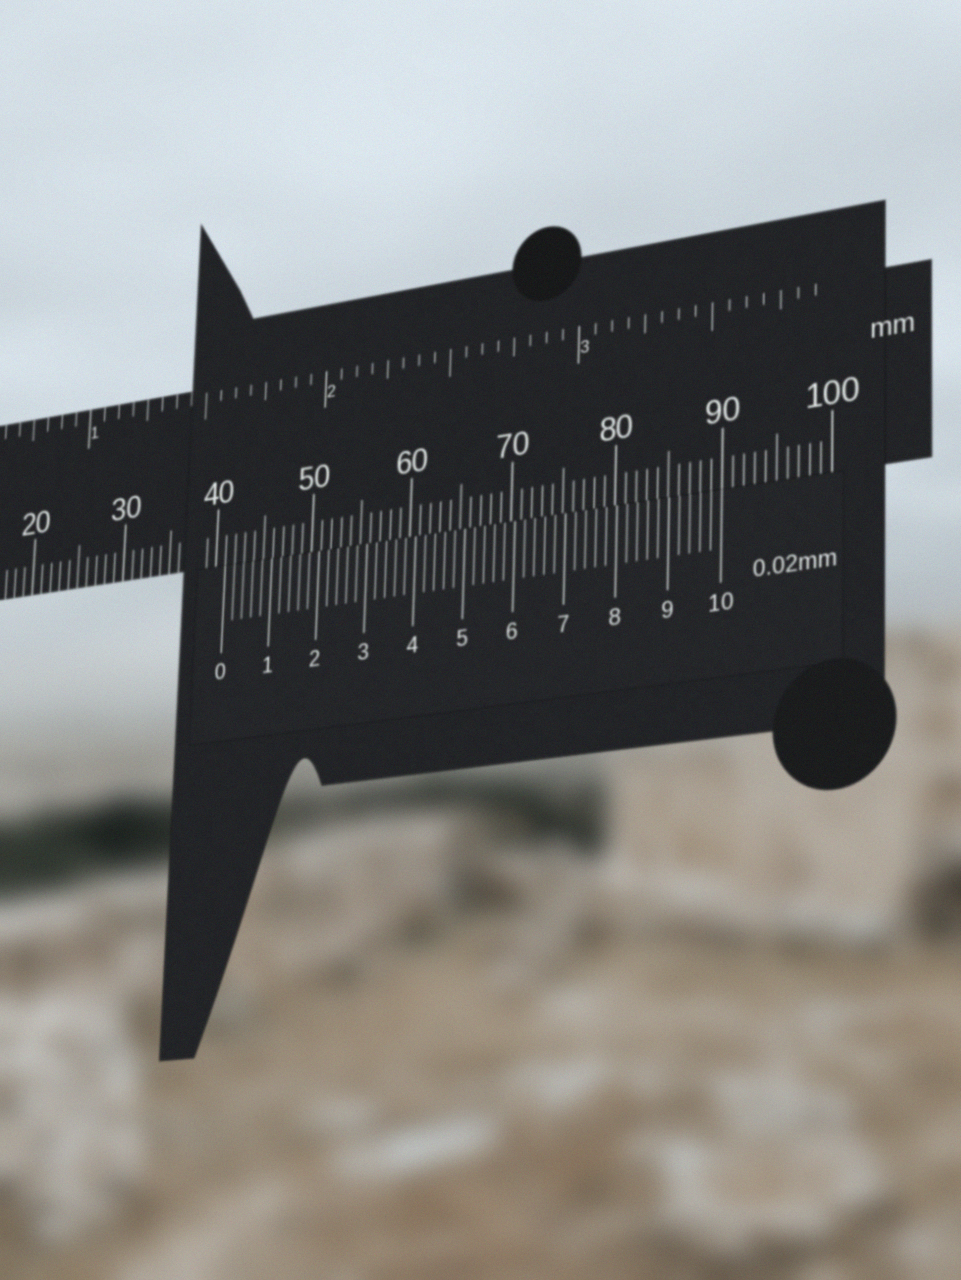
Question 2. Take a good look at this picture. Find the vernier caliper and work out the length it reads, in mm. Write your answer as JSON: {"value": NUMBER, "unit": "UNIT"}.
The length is {"value": 41.0, "unit": "mm"}
